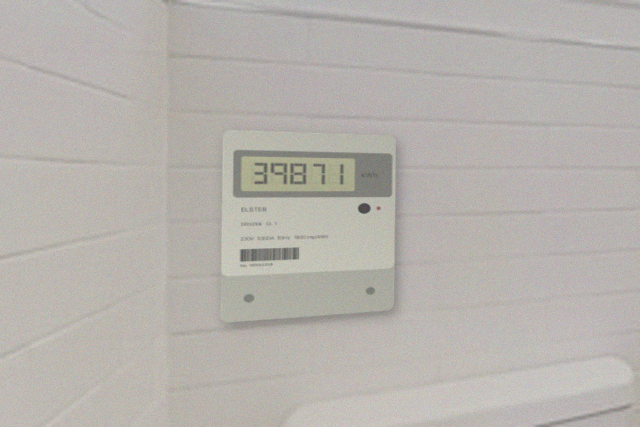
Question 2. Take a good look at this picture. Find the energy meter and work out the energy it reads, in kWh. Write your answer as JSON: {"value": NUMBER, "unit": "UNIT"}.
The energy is {"value": 39871, "unit": "kWh"}
